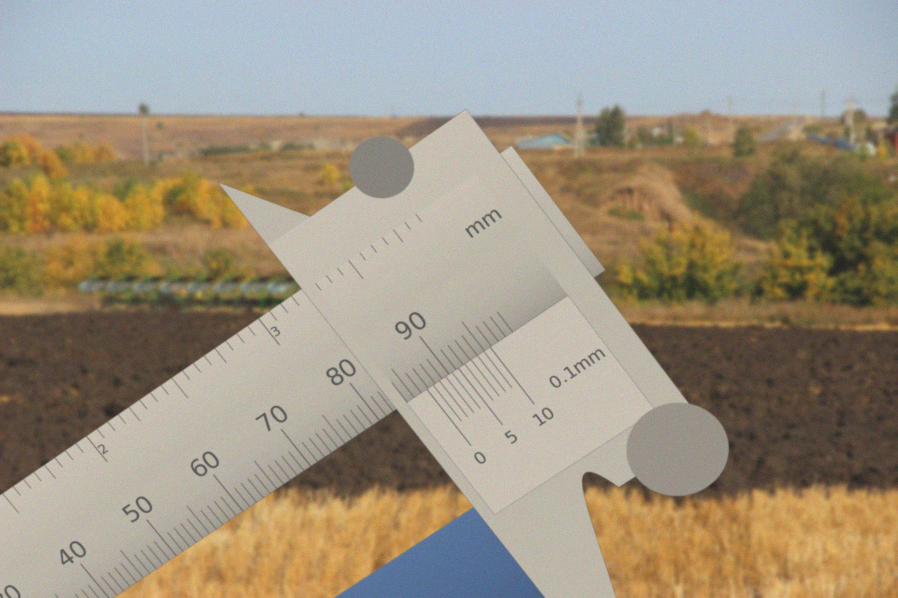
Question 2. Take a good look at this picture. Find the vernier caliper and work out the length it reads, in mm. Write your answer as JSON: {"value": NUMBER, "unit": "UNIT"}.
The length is {"value": 86.8, "unit": "mm"}
